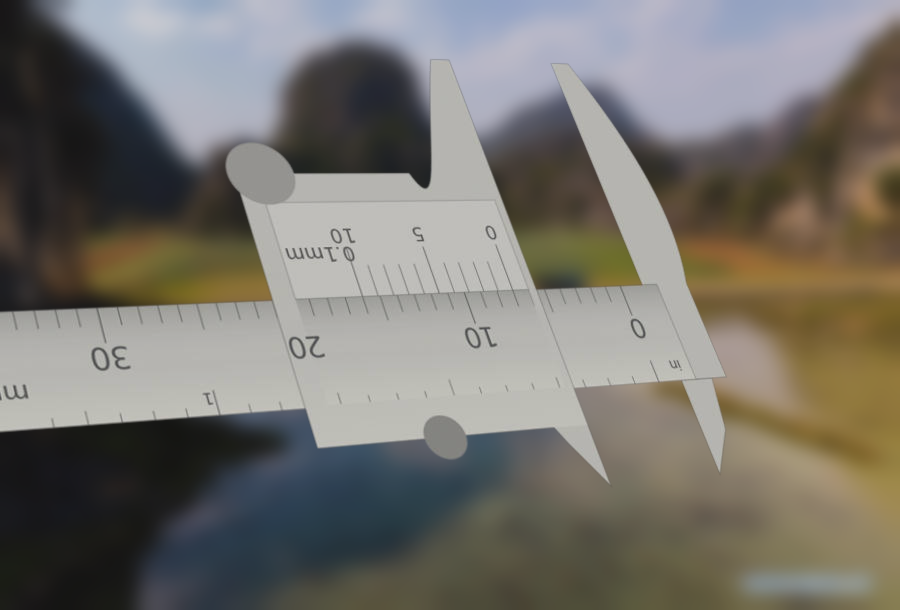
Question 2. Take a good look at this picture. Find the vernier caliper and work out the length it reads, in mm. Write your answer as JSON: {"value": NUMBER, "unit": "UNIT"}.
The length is {"value": 7.0, "unit": "mm"}
